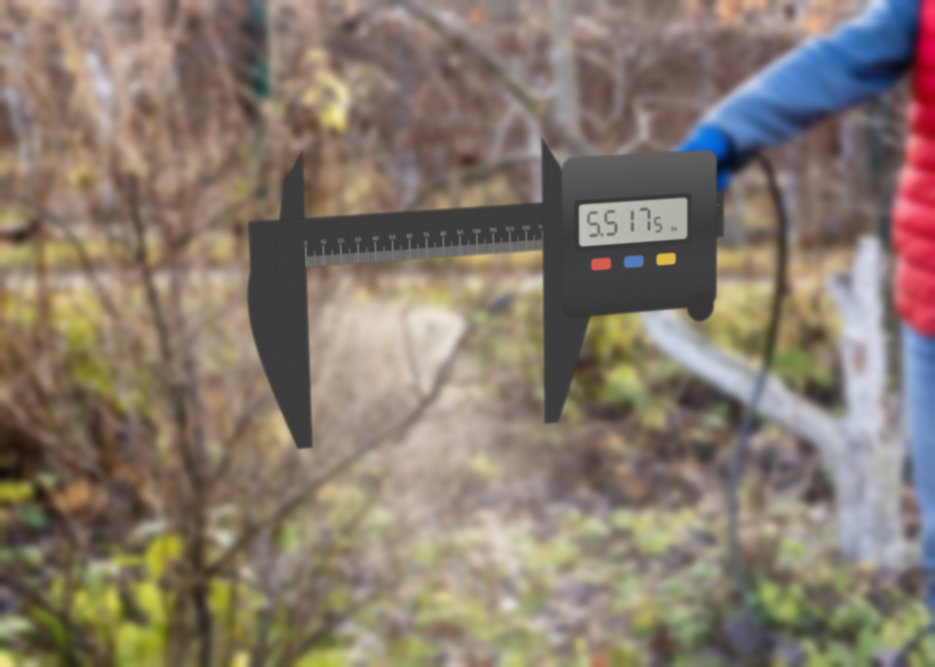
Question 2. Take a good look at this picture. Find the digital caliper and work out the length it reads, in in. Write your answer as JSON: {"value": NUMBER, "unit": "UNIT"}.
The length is {"value": 5.5175, "unit": "in"}
